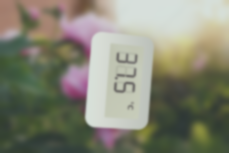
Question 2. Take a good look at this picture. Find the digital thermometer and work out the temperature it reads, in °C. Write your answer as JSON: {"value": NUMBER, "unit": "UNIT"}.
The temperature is {"value": 37.5, "unit": "°C"}
